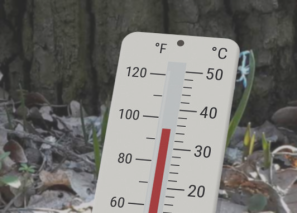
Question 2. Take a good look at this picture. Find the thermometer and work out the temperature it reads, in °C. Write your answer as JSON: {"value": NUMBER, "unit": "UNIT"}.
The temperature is {"value": 35, "unit": "°C"}
